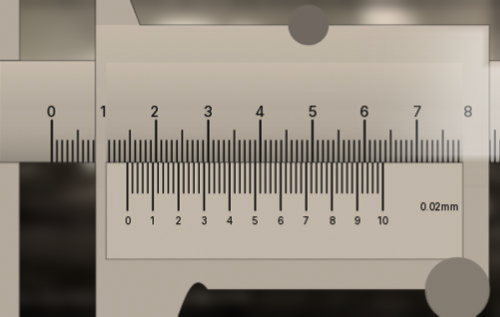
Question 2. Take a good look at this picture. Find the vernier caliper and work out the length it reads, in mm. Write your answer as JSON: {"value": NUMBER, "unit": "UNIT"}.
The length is {"value": 14.5, "unit": "mm"}
